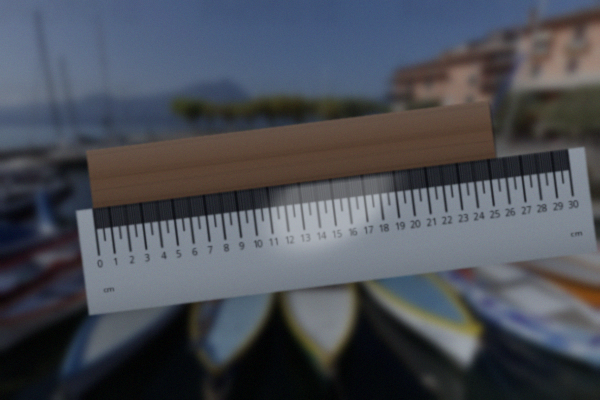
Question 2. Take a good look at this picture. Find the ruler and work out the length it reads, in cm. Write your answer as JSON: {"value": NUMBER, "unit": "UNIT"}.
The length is {"value": 25.5, "unit": "cm"}
